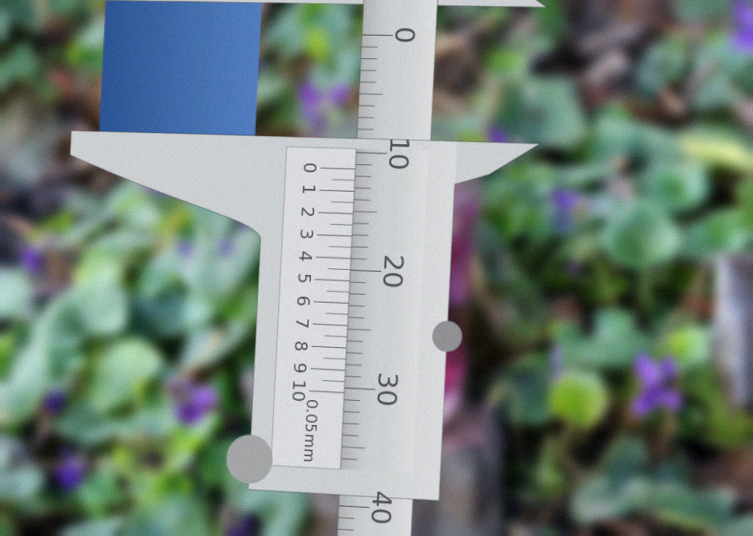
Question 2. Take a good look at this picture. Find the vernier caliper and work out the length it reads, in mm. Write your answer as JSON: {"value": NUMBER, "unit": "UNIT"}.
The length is {"value": 11.4, "unit": "mm"}
